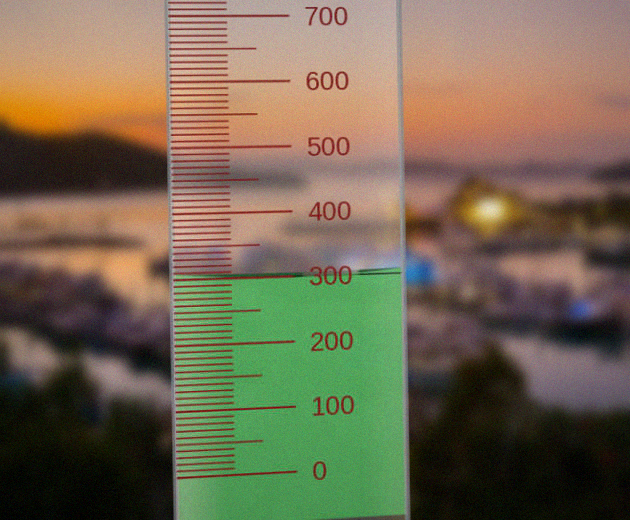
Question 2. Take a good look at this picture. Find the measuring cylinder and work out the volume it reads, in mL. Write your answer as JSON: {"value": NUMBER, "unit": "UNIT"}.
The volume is {"value": 300, "unit": "mL"}
